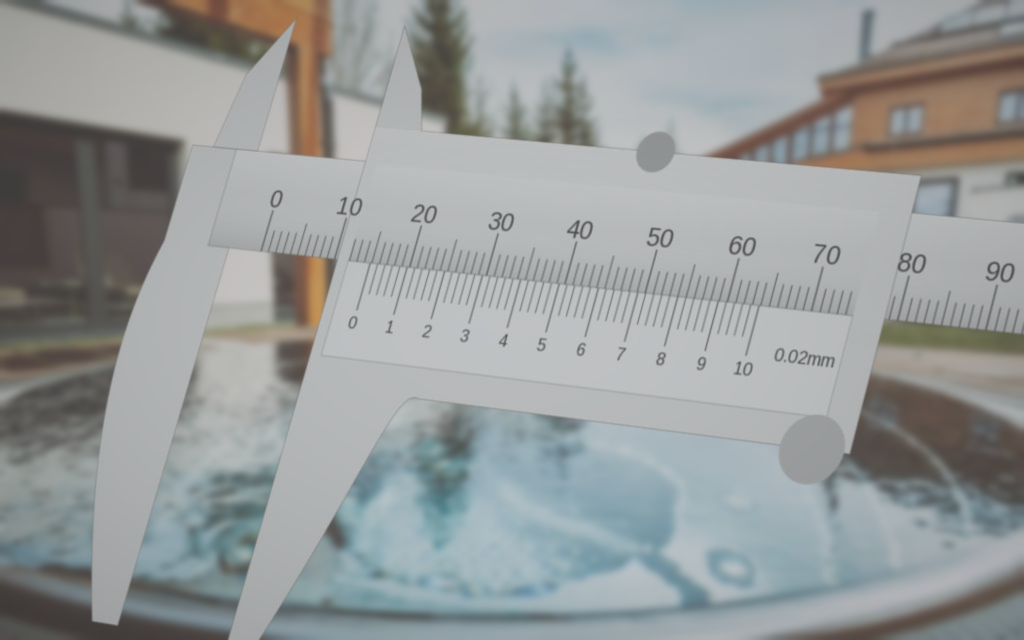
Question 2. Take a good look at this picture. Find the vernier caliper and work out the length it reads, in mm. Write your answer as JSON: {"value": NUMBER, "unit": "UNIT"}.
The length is {"value": 14.8, "unit": "mm"}
